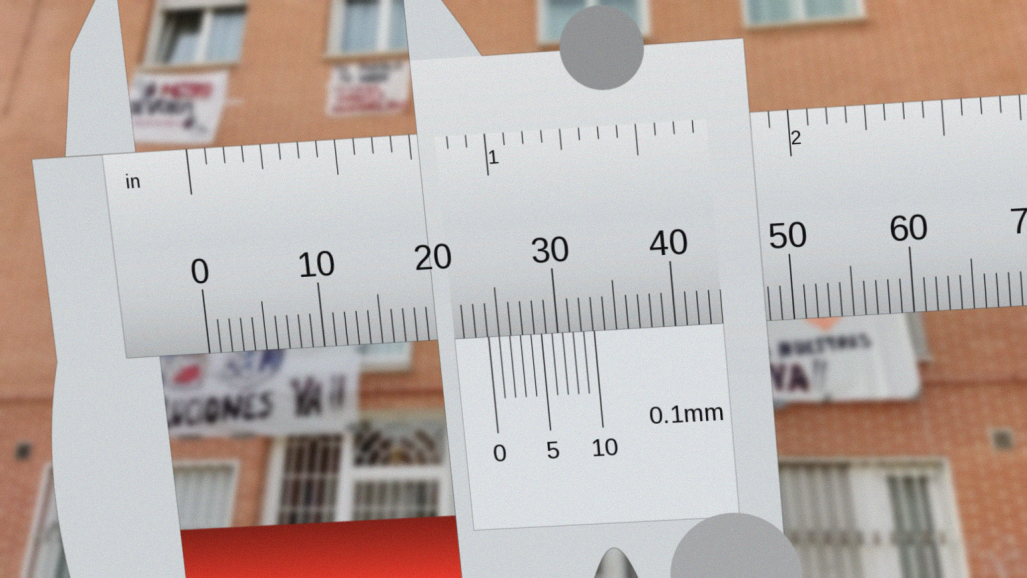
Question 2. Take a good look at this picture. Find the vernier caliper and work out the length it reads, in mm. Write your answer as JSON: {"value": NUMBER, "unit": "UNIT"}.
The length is {"value": 24.1, "unit": "mm"}
